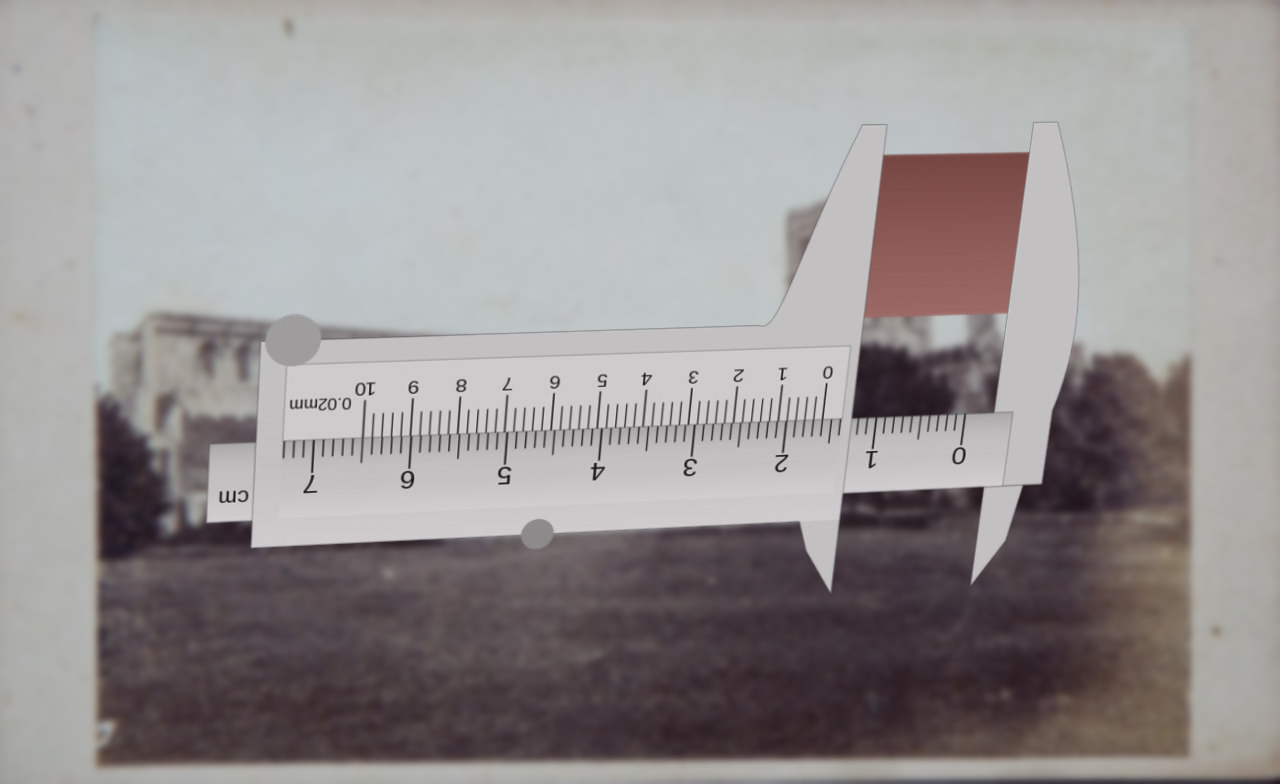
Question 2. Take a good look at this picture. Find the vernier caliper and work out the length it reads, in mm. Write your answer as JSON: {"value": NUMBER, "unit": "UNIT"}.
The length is {"value": 16.0, "unit": "mm"}
